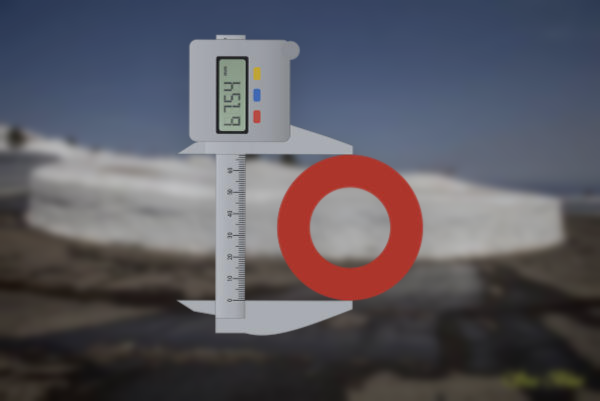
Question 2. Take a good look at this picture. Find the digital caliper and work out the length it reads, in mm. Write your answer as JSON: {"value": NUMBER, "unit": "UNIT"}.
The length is {"value": 67.54, "unit": "mm"}
